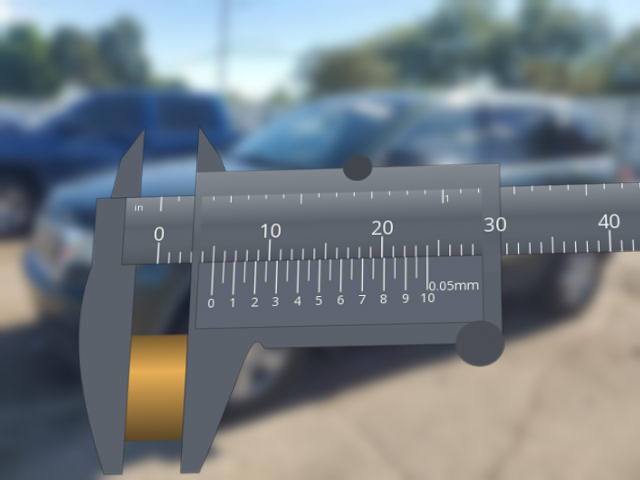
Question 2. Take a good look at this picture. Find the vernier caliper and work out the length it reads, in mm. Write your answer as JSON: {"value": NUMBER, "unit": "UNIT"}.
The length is {"value": 5.0, "unit": "mm"}
